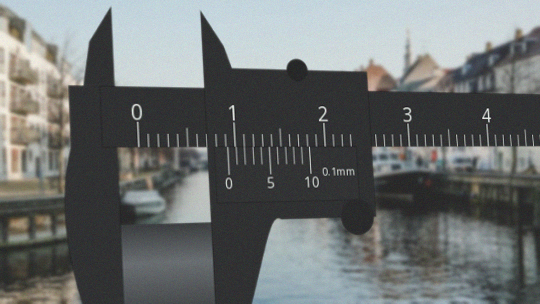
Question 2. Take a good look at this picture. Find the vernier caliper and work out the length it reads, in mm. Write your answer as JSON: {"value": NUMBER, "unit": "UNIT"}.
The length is {"value": 9.2, "unit": "mm"}
